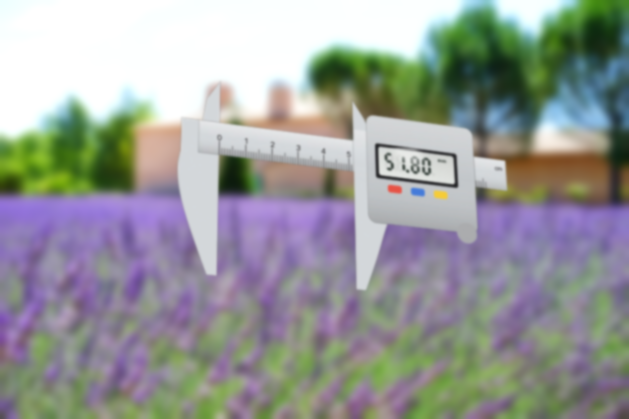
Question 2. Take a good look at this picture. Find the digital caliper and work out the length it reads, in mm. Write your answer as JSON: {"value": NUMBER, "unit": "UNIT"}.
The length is {"value": 51.80, "unit": "mm"}
